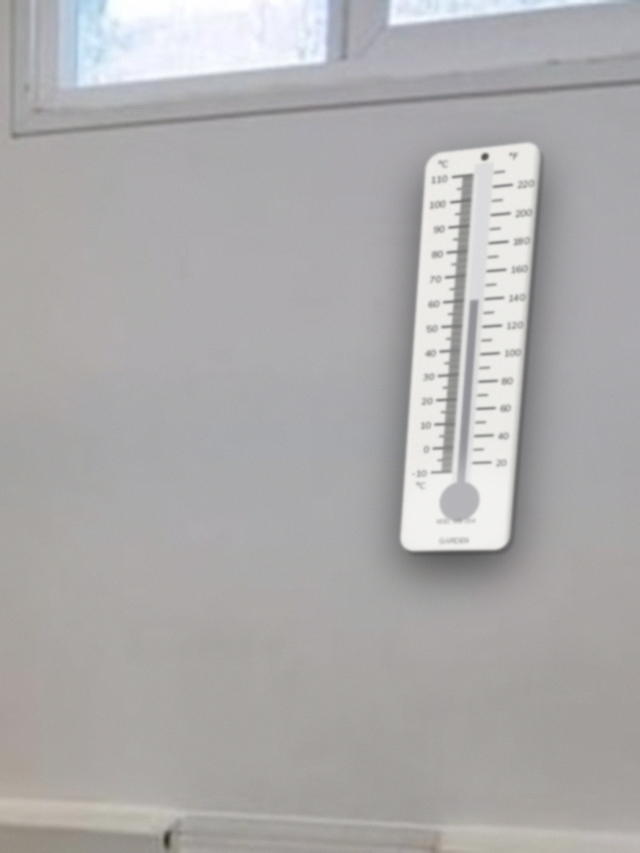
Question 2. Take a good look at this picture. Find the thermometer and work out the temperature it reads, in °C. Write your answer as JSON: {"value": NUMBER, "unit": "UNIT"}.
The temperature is {"value": 60, "unit": "°C"}
